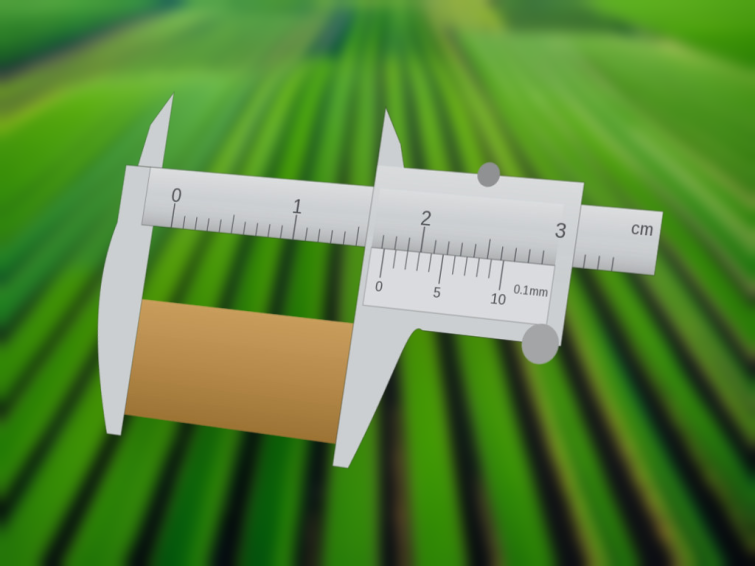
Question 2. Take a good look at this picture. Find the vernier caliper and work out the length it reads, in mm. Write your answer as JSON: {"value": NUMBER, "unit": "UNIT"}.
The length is {"value": 17.2, "unit": "mm"}
